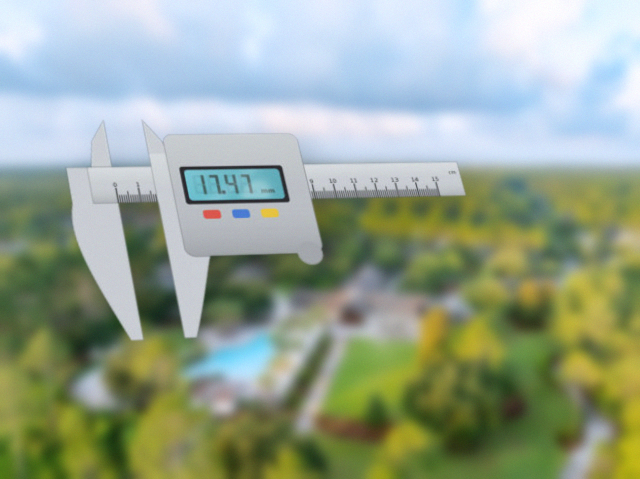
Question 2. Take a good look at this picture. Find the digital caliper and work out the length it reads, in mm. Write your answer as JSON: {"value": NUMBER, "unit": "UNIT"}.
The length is {"value": 17.47, "unit": "mm"}
